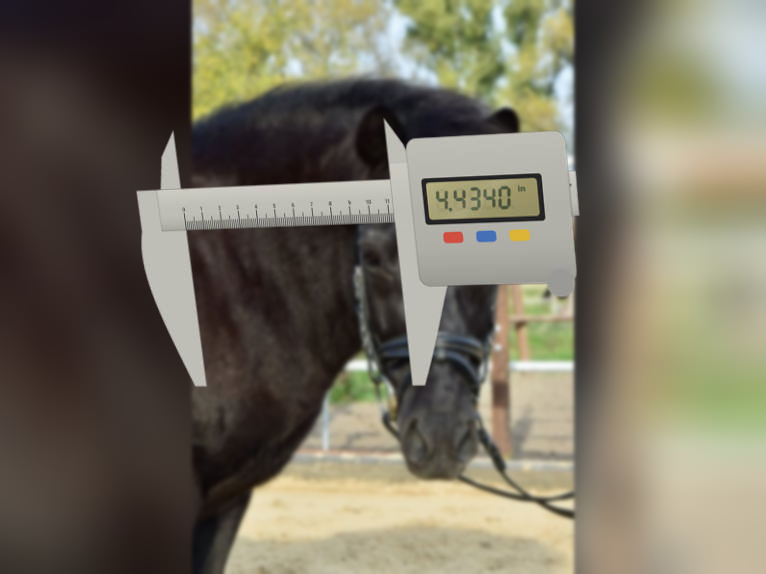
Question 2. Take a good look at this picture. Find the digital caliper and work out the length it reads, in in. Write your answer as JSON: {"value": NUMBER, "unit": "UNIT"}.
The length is {"value": 4.4340, "unit": "in"}
